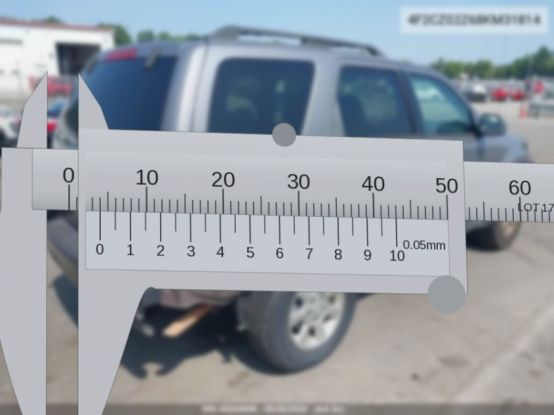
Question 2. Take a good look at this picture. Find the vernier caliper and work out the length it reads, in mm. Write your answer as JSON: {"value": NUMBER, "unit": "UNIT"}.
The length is {"value": 4.0, "unit": "mm"}
